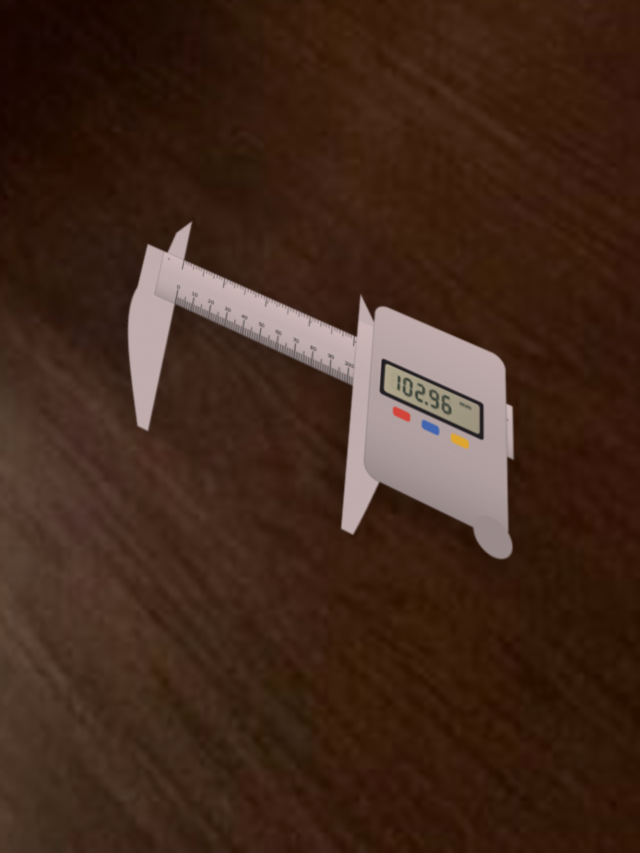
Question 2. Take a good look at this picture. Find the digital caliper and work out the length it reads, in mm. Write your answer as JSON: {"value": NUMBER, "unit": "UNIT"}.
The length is {"value": 102.96, "unit": "mm"}
